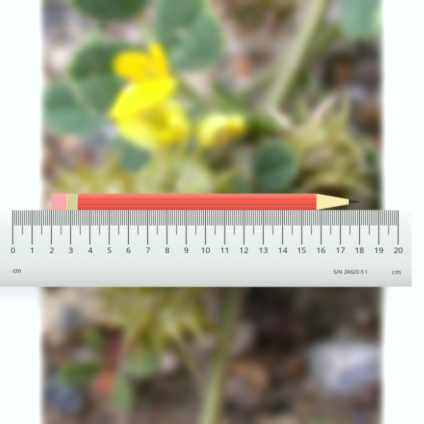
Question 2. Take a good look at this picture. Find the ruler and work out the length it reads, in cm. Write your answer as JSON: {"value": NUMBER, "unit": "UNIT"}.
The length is {"value": 16, "unit": "cm"}
